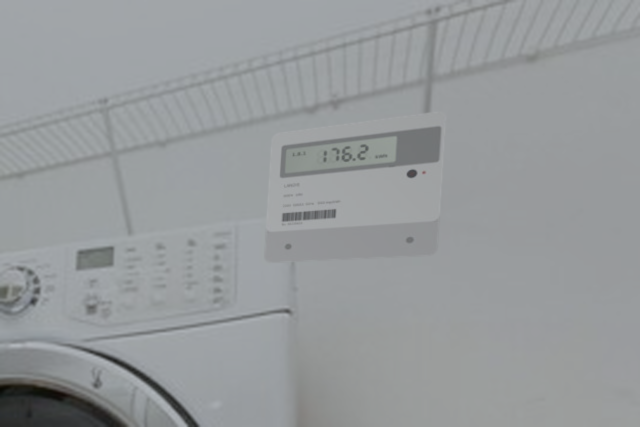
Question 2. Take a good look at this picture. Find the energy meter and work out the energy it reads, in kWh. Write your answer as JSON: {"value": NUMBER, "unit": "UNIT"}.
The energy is {"value": 176.2, "unit": "kWh"}
